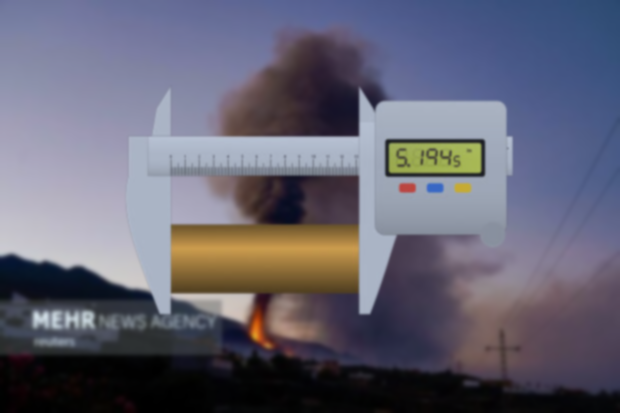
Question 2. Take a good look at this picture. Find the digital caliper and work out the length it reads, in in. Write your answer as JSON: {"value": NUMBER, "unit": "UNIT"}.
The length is {"value": 5.1945, "unit": "in"}
